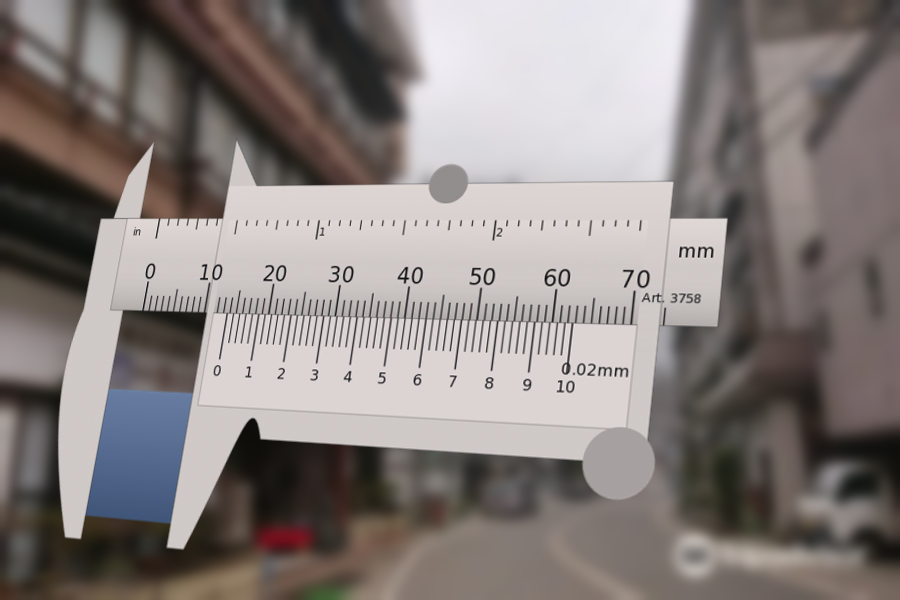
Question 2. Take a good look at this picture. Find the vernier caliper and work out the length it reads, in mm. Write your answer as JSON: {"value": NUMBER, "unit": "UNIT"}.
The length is {"value": 13.6, "unit": "mm"}
